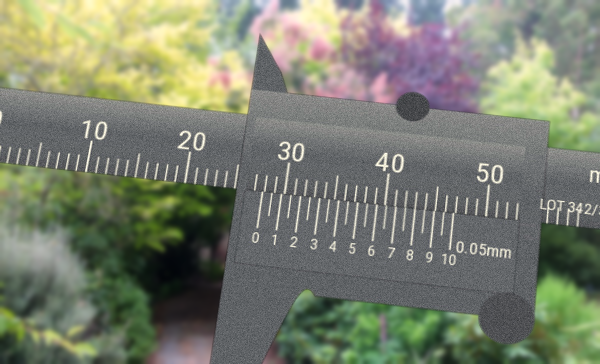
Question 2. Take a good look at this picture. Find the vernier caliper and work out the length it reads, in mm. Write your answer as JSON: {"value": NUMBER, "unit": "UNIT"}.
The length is {"value": 27.8, "unit": "mm"}
